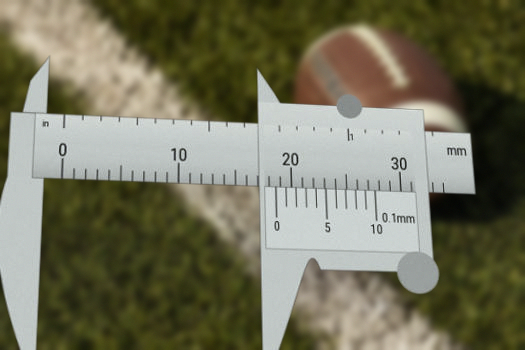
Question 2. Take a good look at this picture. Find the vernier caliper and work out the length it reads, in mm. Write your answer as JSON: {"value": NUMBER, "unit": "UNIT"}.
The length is {"value": 18.6, "unit": "mm"}
